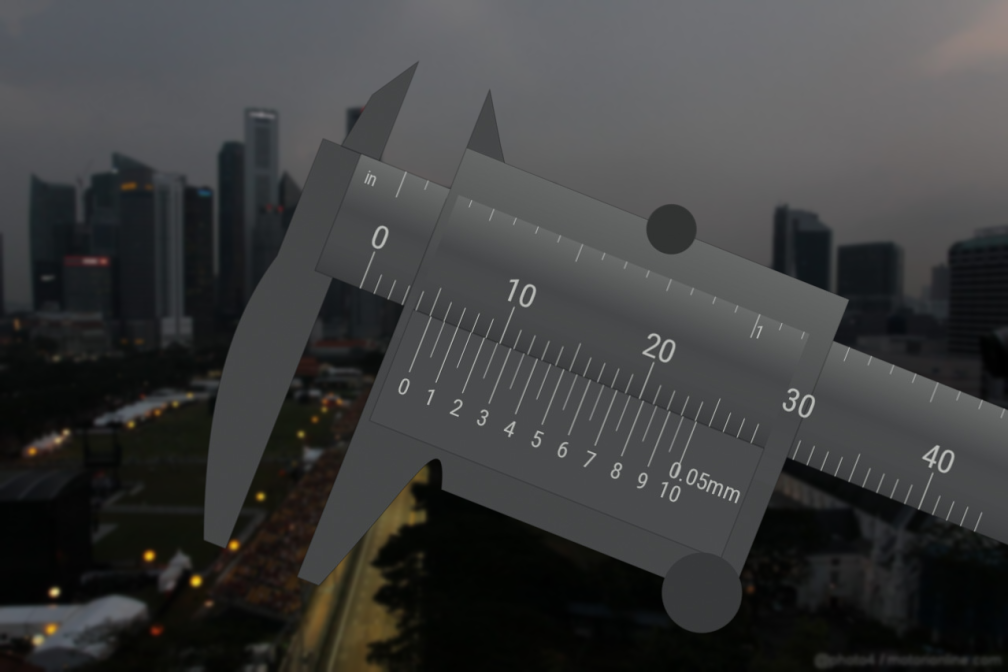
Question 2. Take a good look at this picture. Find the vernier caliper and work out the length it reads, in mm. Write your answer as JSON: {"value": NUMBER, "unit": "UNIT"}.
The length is {"value": 5.1, "unit": "mm"}
